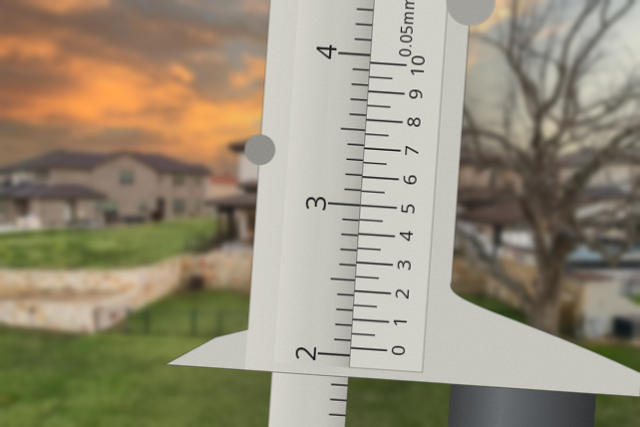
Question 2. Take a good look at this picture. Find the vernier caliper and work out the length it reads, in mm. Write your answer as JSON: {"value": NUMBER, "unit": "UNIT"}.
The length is {"value": 20.5, "unit": "mm"}
